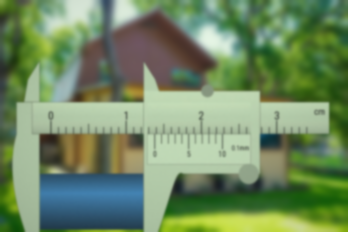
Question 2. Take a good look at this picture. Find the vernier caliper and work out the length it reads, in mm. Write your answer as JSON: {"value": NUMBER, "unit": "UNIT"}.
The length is {"value": 13.8, "unit": "mm"}
